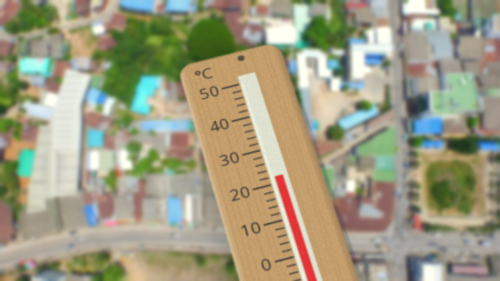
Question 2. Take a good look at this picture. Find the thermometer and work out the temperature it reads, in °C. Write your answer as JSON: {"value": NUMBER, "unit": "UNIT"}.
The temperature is {"value": 22, "unit": "°C"}
